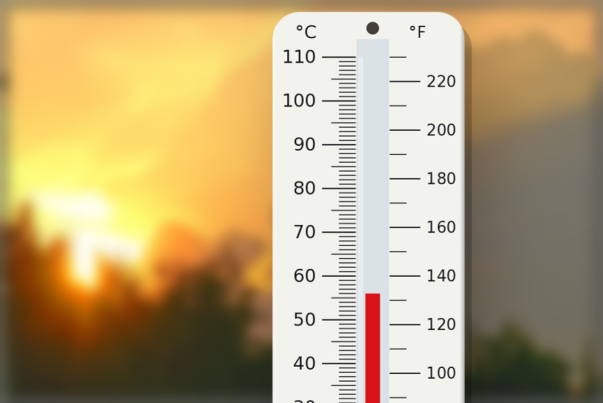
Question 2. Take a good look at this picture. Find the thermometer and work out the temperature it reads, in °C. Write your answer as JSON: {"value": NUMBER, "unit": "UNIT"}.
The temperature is {"value": 56, "unit": "°C"}
